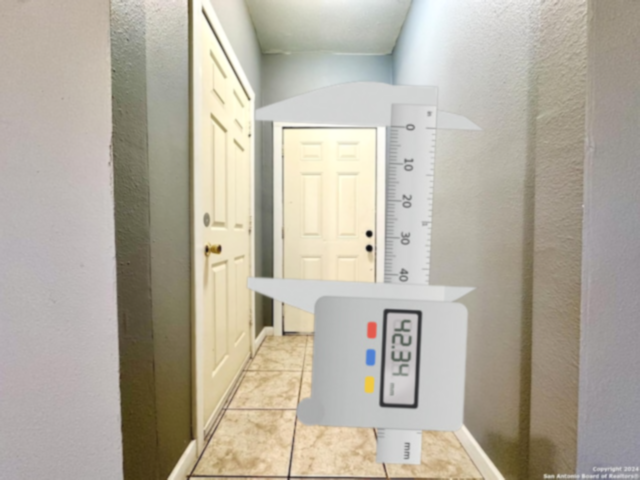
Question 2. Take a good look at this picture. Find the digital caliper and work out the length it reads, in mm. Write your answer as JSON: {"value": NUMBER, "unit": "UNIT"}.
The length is {"value": 42.34, "unit": "mm"}
